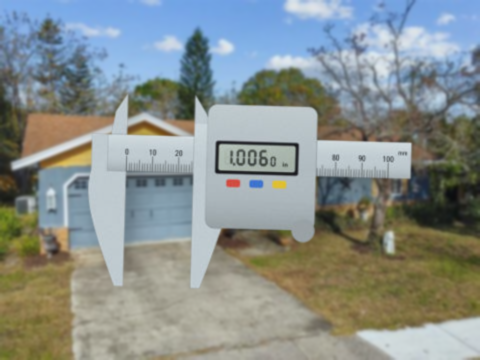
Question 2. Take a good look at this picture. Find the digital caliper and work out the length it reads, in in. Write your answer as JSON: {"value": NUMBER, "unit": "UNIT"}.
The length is {"value": 1.0060, "unit": "in"}
